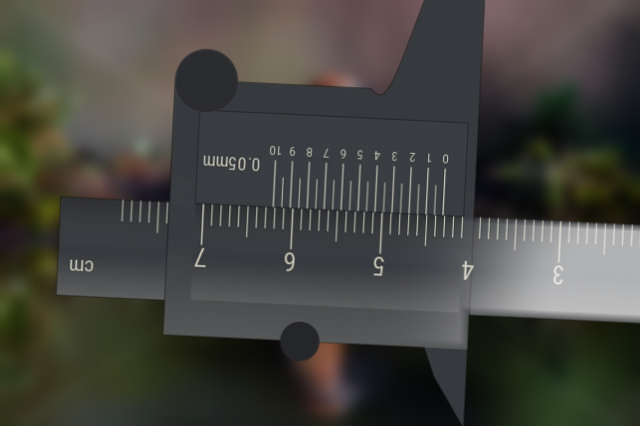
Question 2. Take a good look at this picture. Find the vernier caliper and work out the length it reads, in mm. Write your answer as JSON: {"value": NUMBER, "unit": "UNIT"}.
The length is {"value": 43.2, "unit": "mm"}
